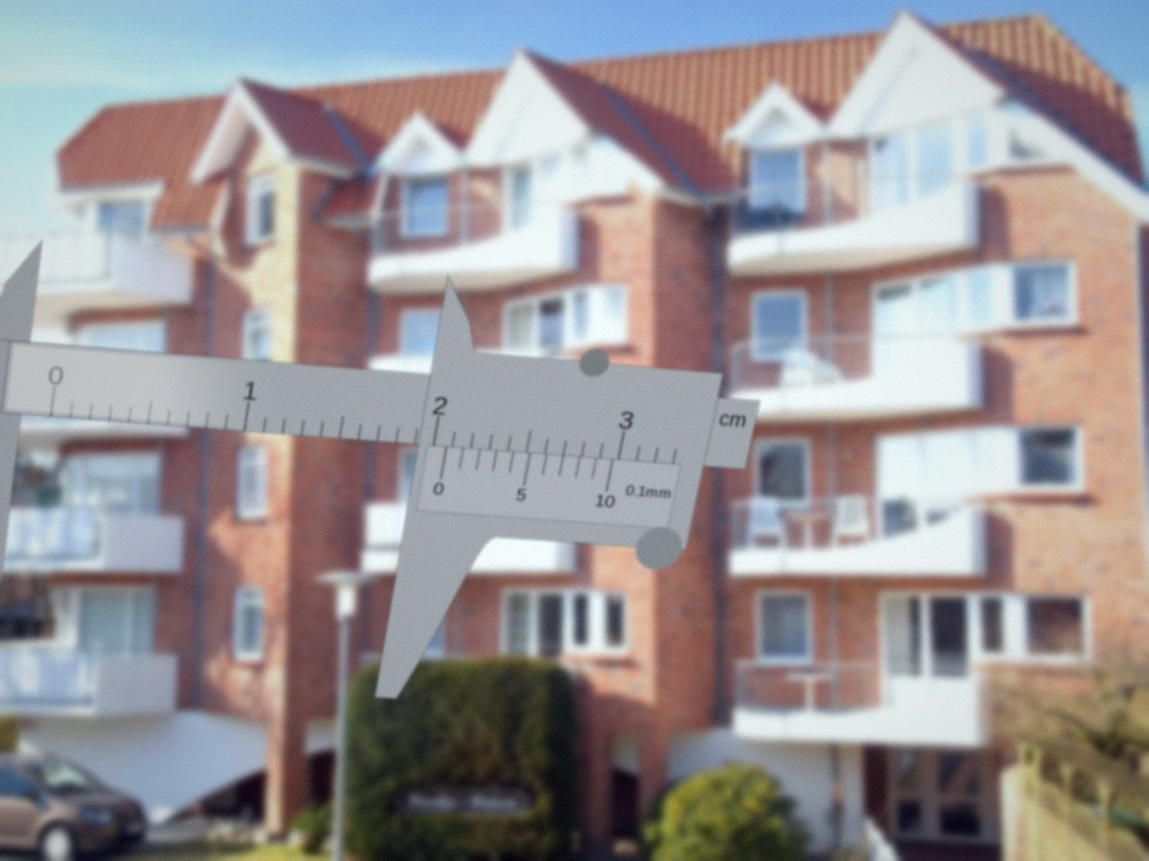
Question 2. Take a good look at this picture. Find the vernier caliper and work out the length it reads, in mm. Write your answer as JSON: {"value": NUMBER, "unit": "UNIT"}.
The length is {"value": 20.7, "unit": "mm"}
